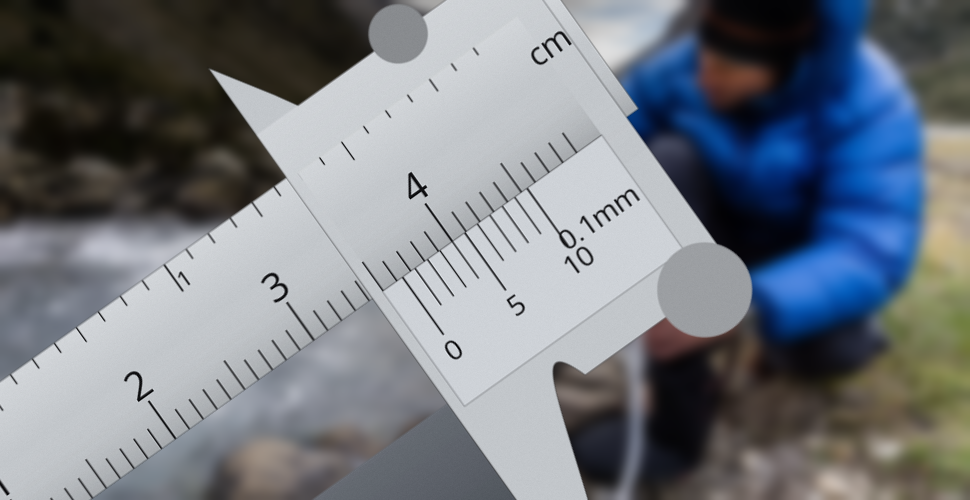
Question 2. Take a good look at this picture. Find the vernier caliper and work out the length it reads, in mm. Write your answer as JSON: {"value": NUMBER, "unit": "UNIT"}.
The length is {"value": 36.4, "unit": "mm"}
